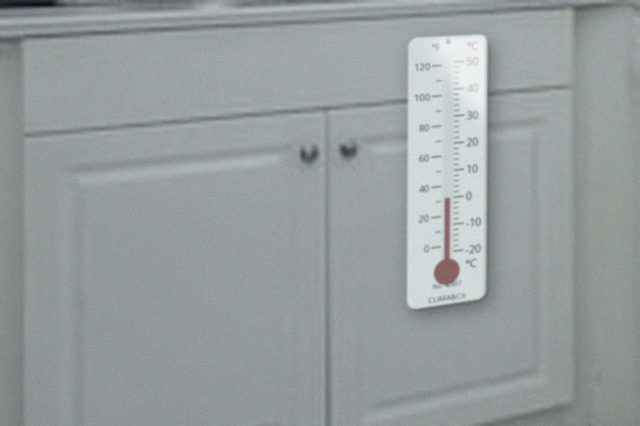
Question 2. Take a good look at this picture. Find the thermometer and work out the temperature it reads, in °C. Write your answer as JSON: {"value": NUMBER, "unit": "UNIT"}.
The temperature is {"value": 0, "unit": "°C"}
